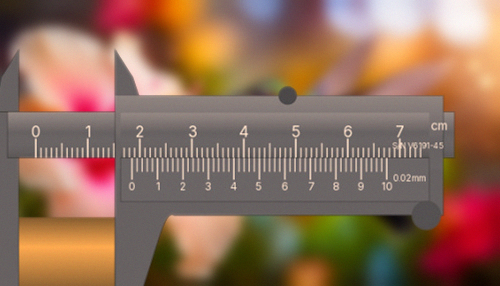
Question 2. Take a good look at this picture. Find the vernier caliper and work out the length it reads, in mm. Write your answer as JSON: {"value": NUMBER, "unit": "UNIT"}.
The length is {"value": 18.5, "unit": "mm"}
